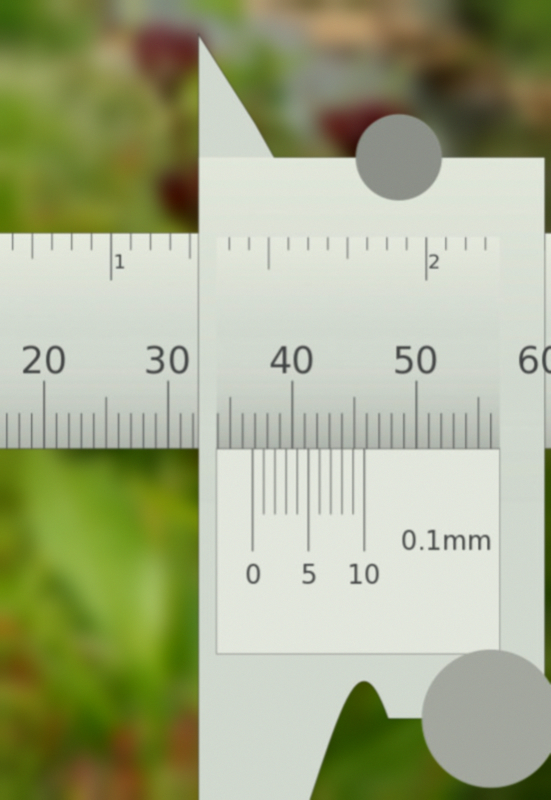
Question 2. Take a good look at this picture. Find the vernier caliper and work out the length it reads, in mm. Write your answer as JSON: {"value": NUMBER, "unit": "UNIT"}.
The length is {"value": 36.8, "unit": "mm"}
